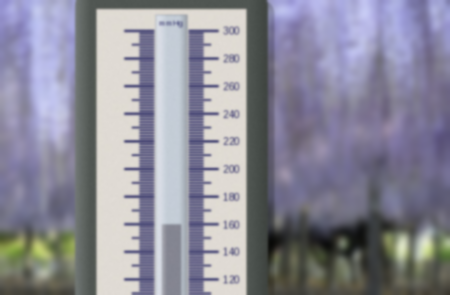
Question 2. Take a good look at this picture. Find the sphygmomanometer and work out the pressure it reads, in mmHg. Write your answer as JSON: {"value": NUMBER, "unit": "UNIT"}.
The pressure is {"value": 160, "unit": "mmHg"}
